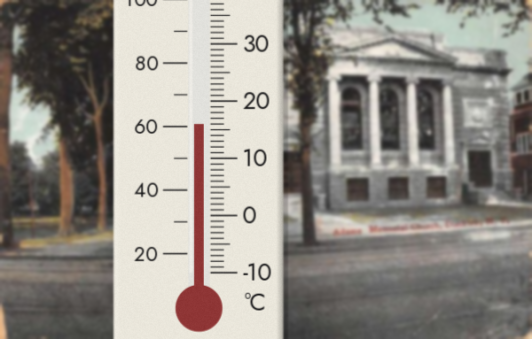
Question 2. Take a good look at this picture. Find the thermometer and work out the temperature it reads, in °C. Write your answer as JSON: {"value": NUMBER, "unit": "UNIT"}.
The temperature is {"value": 16, "unit": "°C"}
